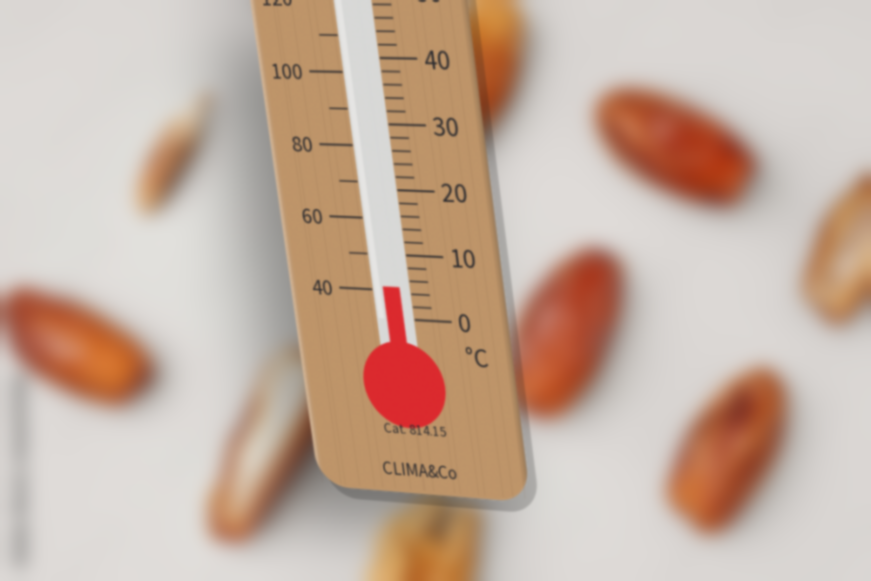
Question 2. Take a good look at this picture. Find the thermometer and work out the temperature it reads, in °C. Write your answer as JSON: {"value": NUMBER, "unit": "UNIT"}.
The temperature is {"value": 5, "unit": "°C"}
